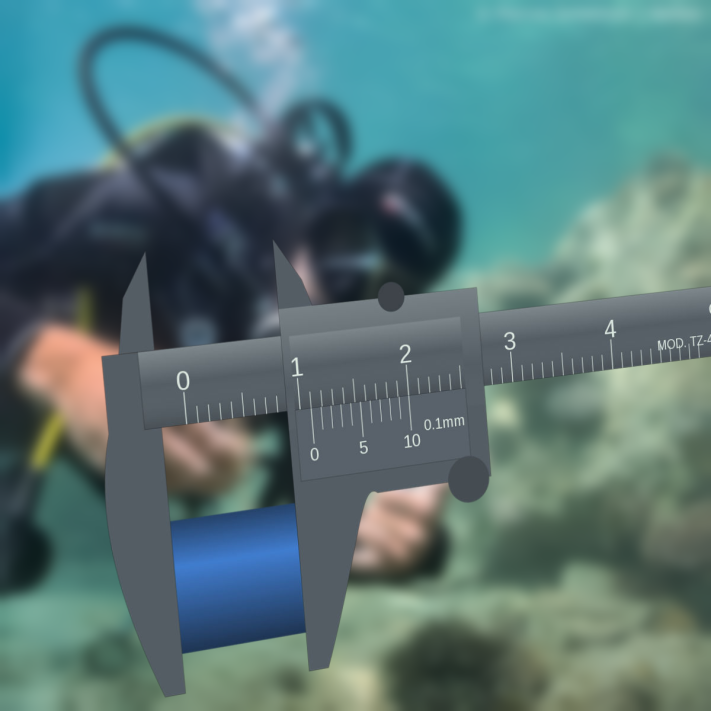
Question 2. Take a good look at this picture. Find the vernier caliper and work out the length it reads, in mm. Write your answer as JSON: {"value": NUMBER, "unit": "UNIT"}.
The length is {"value": 11.0, "unit": "mm"}
